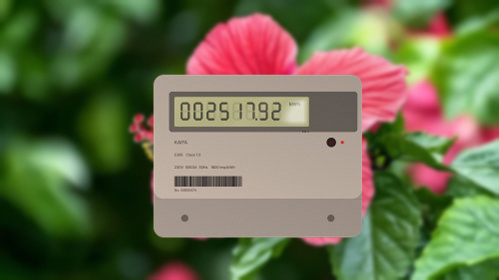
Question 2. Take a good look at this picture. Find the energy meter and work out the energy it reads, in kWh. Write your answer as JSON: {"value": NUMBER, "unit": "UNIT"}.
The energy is {"value": 2517.92, "unit": "kWh"}
